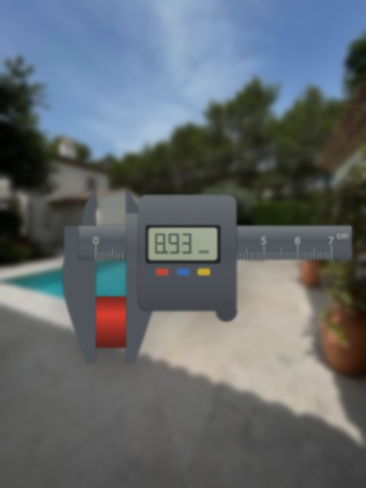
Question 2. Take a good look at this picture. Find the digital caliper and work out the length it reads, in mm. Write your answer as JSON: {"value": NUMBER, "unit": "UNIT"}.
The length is {"value": 8.93, "unit": "mm"}
